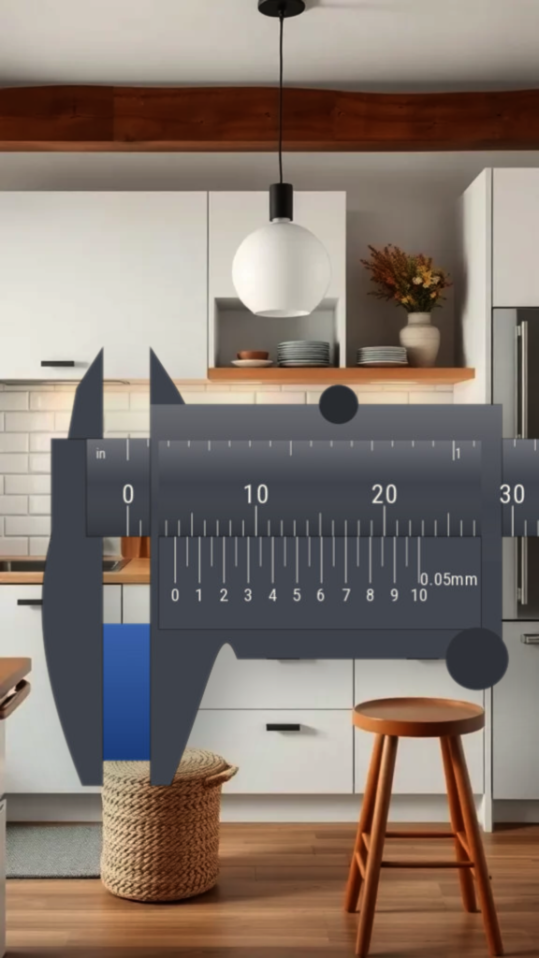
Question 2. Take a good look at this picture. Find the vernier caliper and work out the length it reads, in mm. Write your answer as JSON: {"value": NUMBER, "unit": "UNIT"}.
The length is {"value": 3.7, "unit": "mm"}
